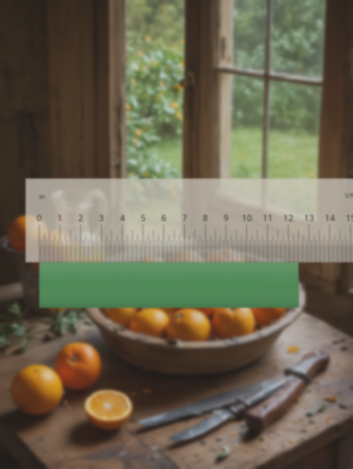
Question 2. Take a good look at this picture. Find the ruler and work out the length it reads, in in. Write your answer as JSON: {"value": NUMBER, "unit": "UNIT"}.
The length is {"value": 12.5, "unit": "in"}
